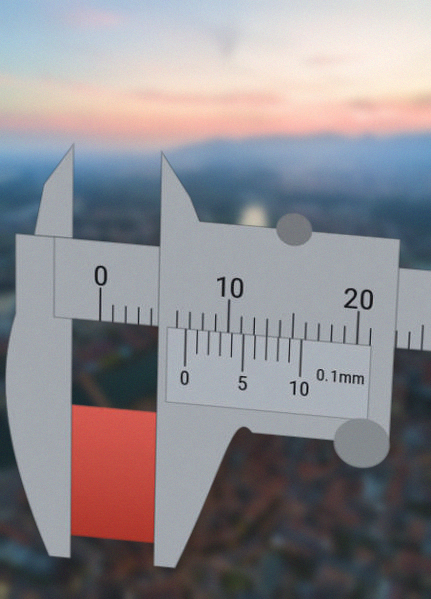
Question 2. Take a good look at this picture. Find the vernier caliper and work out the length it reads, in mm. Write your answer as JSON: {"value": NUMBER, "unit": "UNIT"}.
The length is {"value": 6.7, "unit": "mm"}
